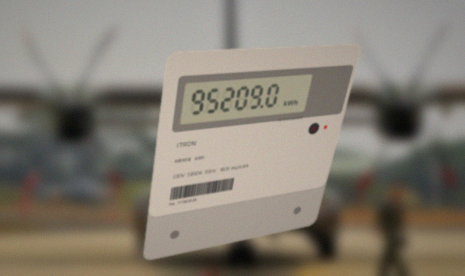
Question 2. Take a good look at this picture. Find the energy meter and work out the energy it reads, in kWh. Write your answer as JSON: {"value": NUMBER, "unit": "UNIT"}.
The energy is {"value": 95209.0, "unit": "kWh"}
